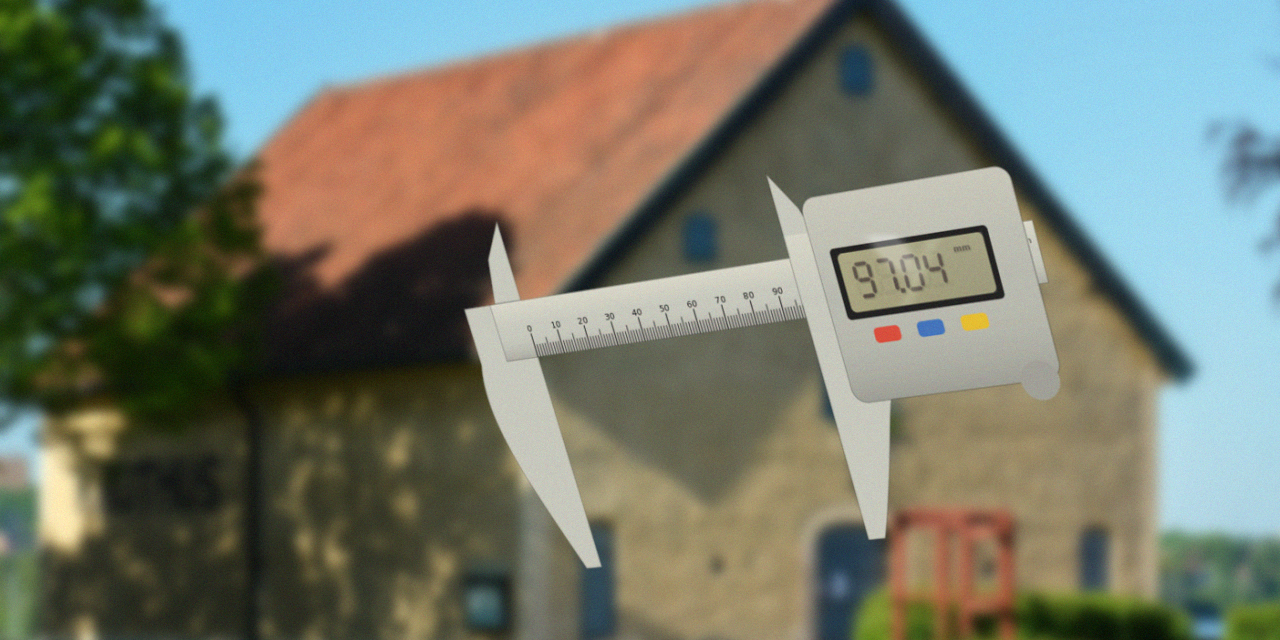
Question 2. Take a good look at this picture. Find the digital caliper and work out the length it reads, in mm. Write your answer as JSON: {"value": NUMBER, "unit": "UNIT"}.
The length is {"value": 97.04, "unit": "mm"}
